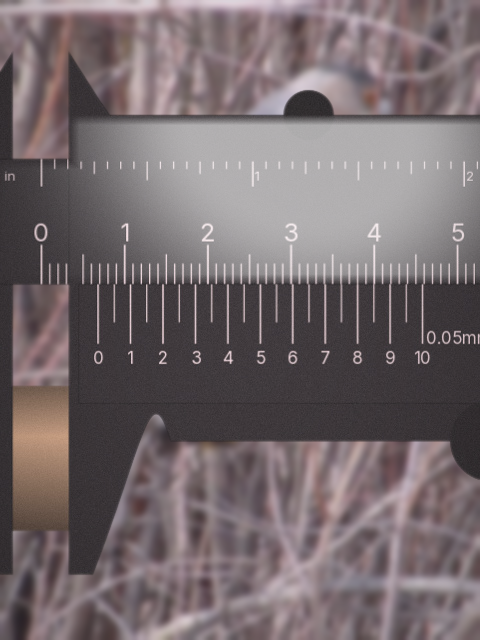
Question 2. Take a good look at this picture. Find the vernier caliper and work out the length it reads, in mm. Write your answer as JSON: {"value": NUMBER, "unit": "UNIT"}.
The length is {"value": 6.8, "unit": "mm"}
